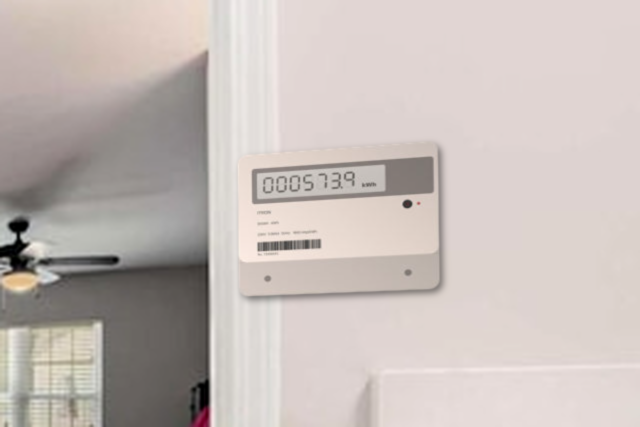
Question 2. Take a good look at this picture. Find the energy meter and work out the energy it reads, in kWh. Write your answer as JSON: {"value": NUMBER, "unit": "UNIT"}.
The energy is {"value": 573.9, "unit": "kWh"}
